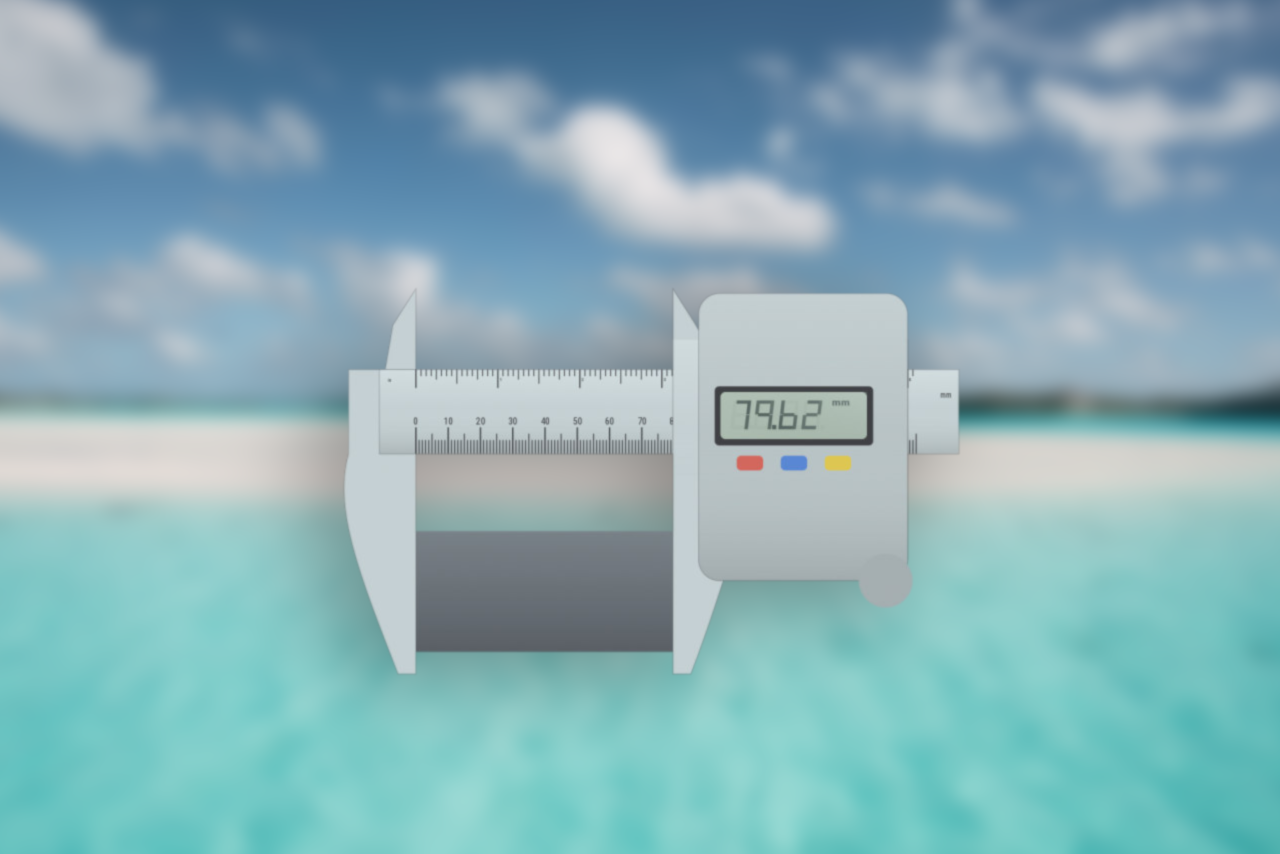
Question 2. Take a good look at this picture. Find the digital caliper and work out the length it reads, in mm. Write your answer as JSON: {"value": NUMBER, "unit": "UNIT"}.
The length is {"value": 79.62, "unit": "mm"}
